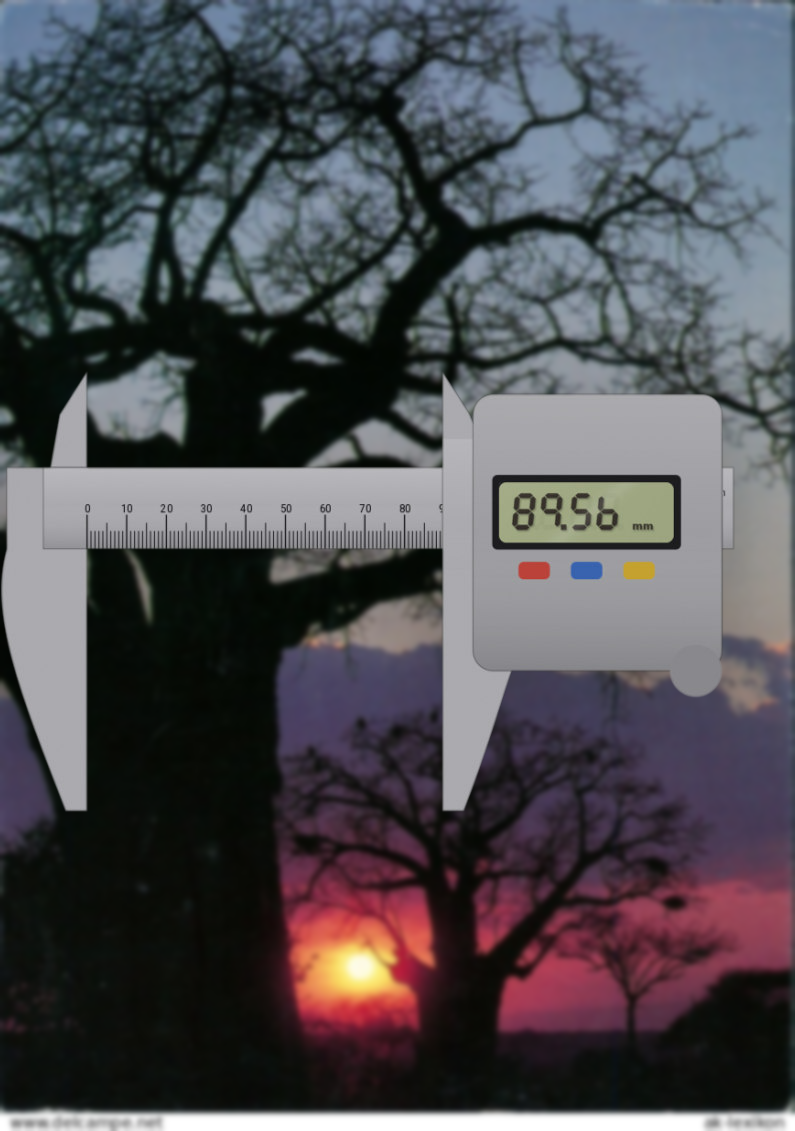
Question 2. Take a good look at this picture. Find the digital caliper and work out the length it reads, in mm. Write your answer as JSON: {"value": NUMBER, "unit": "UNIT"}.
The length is {"value": 89.56, "unit": "mm"}
